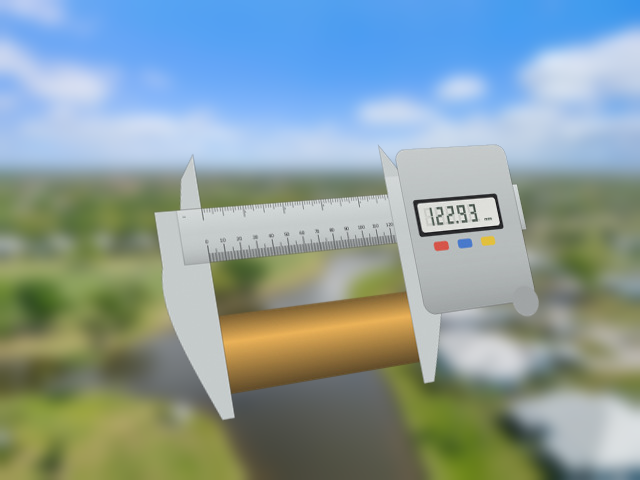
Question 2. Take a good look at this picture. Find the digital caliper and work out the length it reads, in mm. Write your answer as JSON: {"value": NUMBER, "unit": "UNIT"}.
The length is {"value": 122.93, "unit": "mm"}
